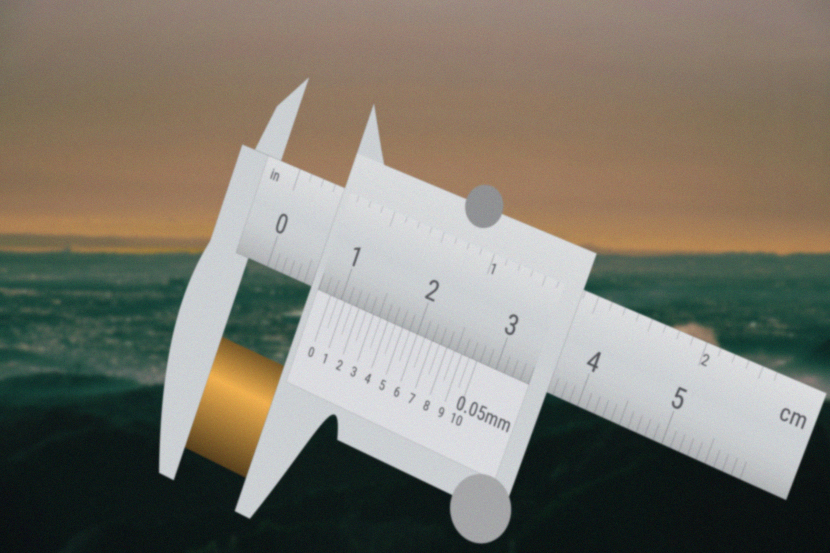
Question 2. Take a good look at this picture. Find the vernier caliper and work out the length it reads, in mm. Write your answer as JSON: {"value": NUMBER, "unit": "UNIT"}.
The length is {"value": 8.6, "unit": "mm"}
